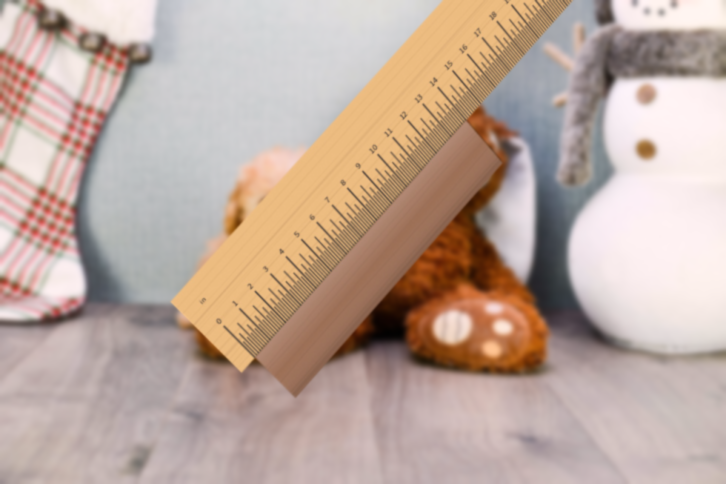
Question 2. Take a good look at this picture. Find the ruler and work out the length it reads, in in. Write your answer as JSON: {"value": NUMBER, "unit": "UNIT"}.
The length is {"value": 14, "unit": "in"}
